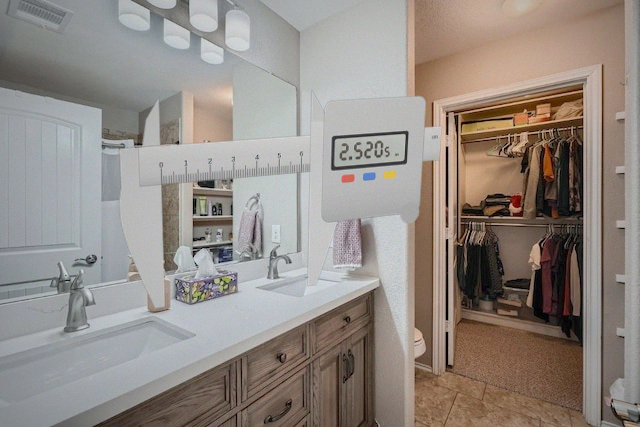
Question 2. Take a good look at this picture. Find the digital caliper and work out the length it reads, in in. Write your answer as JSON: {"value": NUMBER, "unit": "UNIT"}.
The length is {"value": 2.5205, "unit": "in"}
